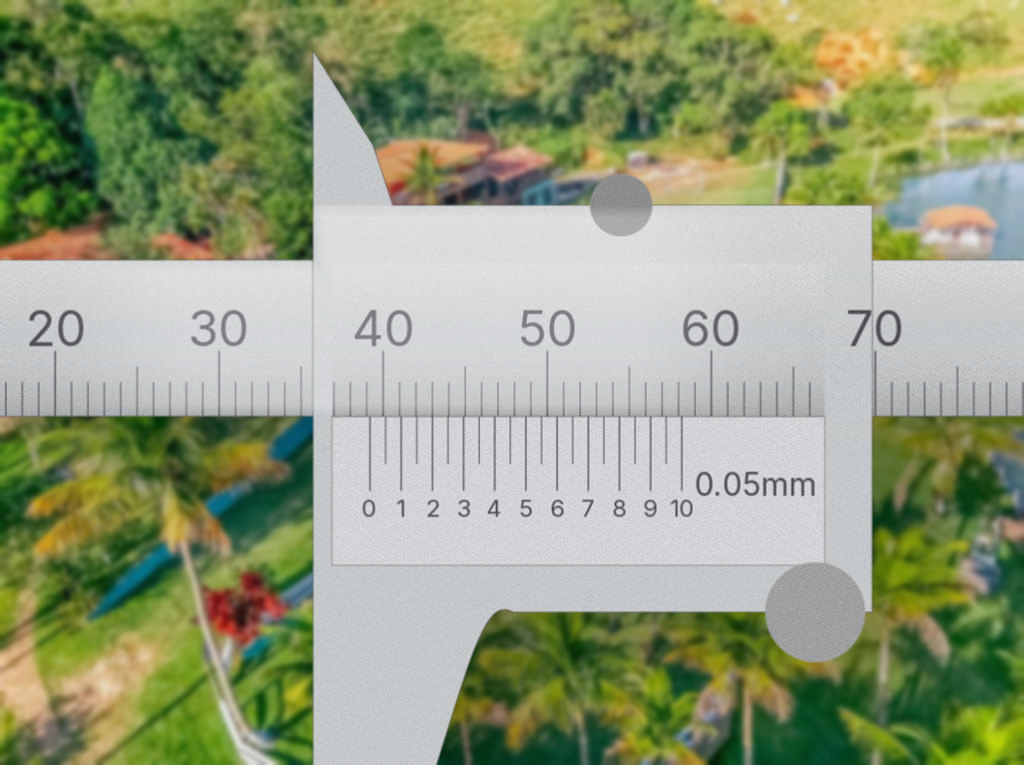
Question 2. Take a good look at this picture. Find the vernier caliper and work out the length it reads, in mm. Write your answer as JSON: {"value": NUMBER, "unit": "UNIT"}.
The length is {"value": 39.2, "unit": "mm"}
